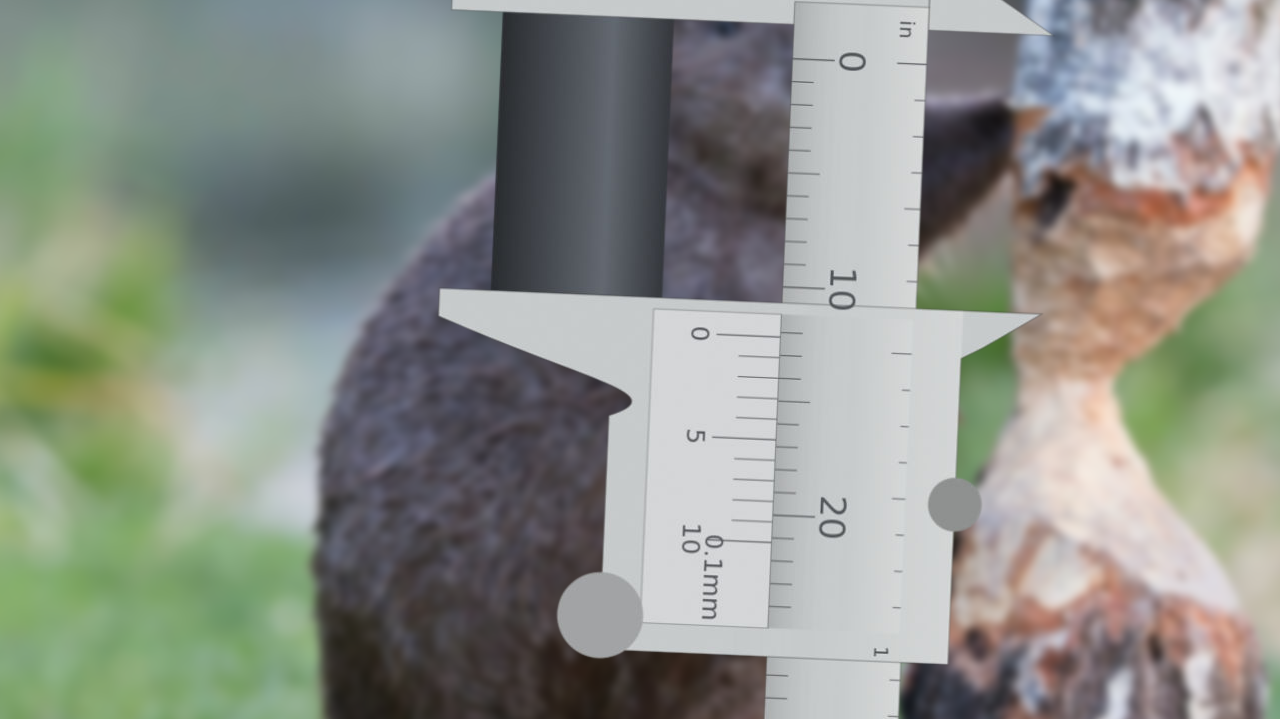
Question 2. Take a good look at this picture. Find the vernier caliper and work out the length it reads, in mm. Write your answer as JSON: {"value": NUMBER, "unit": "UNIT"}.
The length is {"value": 12.2, "unit": "mm"}
